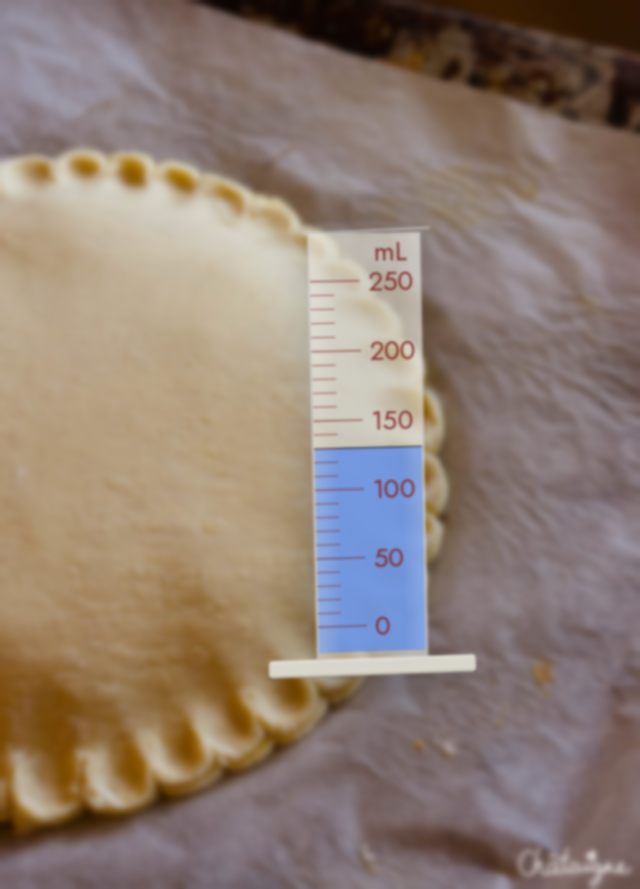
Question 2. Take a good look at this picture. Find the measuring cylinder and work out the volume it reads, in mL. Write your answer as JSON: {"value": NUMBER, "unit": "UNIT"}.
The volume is {"value": 130, "unit": "mL"}
